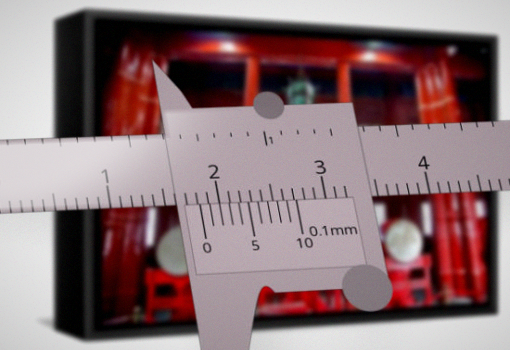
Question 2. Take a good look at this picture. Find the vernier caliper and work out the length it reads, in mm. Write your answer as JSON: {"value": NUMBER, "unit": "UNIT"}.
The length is {"value": 18.2, "unit": "mm"}
